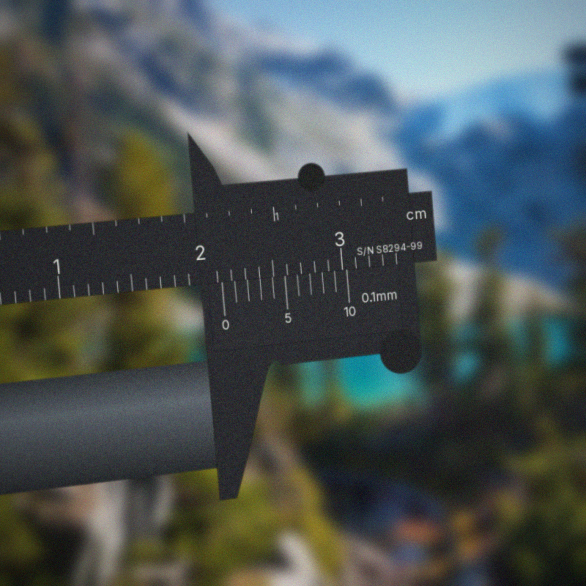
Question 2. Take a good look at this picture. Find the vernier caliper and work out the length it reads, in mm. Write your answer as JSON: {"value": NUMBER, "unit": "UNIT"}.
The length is {"value": 21.3, "unit": "mm"}
